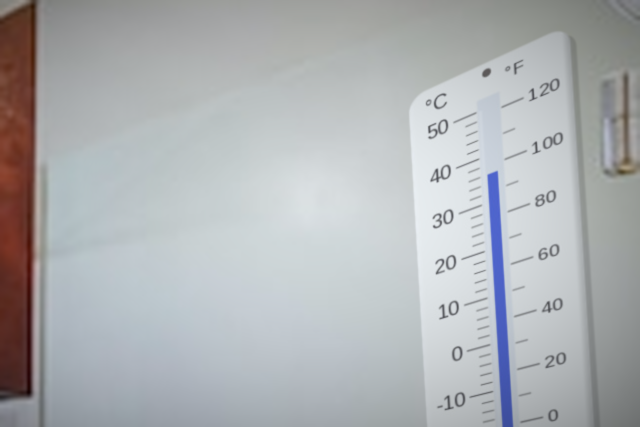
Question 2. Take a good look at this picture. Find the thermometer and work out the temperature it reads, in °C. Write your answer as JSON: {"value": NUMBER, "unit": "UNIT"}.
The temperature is {"value": 36, "unit": "°C"}
